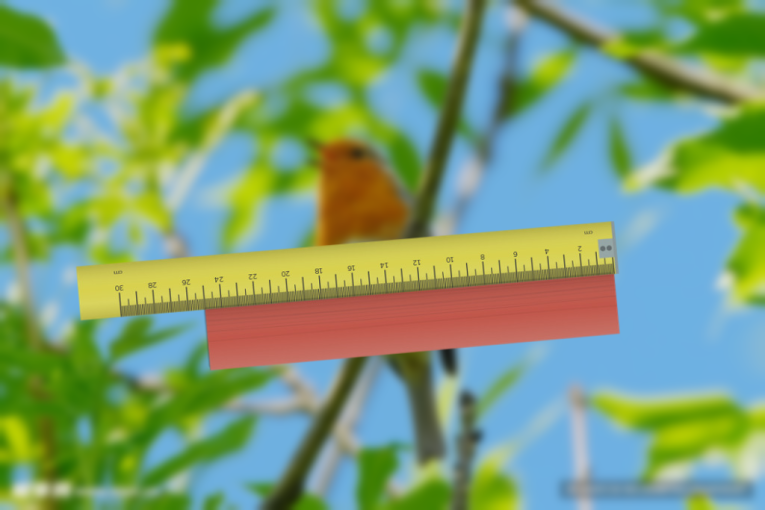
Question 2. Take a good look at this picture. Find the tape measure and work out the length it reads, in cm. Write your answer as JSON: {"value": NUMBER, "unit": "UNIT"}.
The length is {"value": 25, "unit": "cm"}
